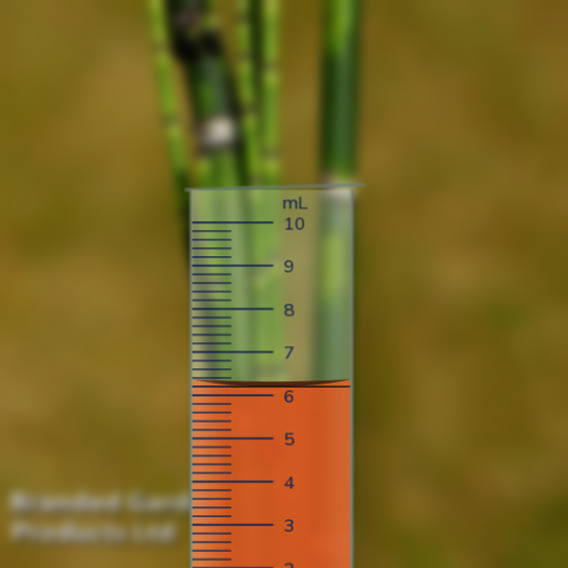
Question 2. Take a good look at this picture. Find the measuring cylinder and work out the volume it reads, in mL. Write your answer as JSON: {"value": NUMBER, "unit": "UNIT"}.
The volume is {"value": 6.2, "unit": "mL"}
